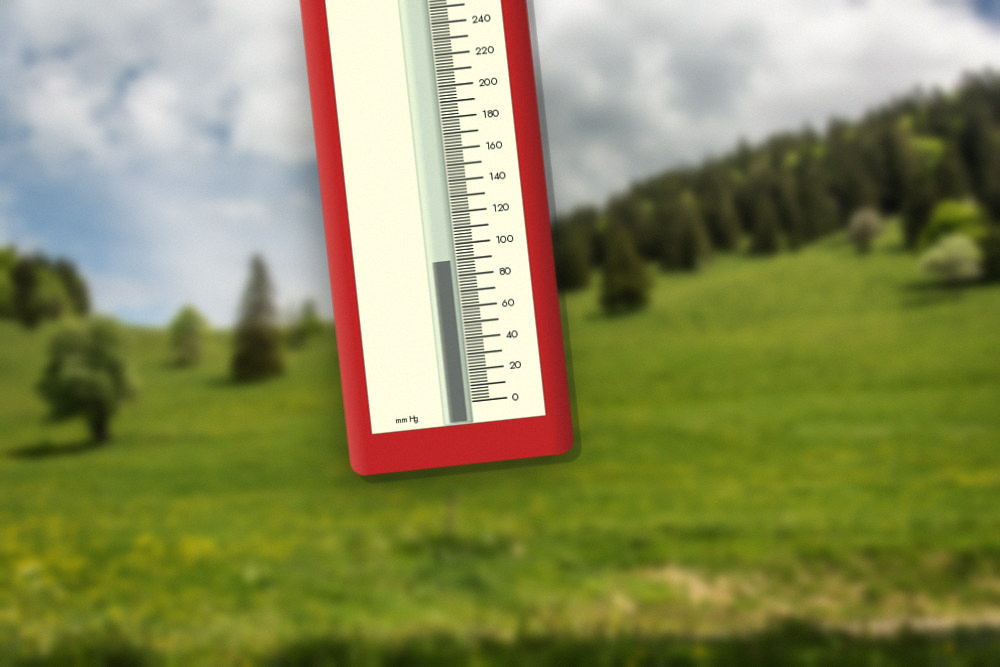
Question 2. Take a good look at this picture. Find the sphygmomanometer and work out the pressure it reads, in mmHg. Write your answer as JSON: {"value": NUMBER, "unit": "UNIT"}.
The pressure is {"value": 90, "unit": "mmHg"}
